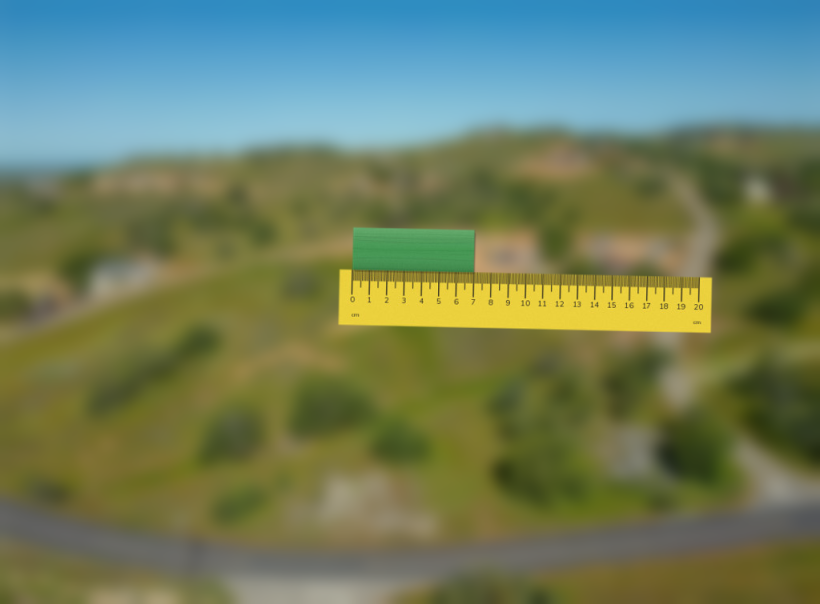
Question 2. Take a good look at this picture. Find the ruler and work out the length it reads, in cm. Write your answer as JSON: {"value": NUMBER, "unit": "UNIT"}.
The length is {"value": 7, "unit": "cm"}
